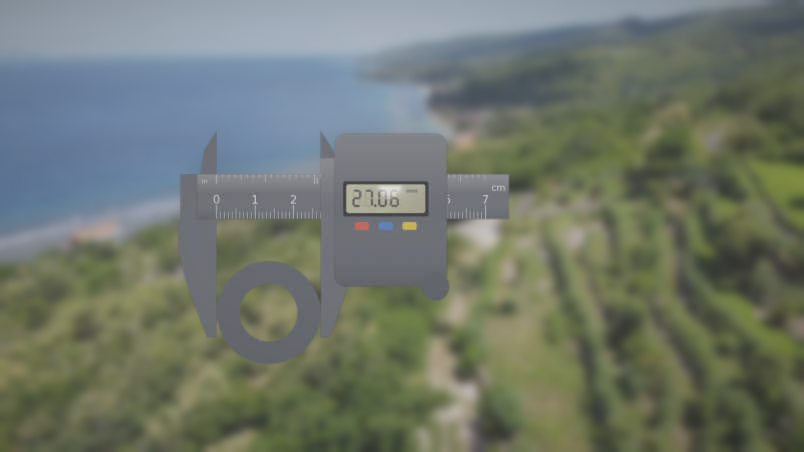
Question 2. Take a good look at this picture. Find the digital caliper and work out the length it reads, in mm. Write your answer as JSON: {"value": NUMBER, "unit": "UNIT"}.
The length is {"value": 27.06, "unit": "mm"}
